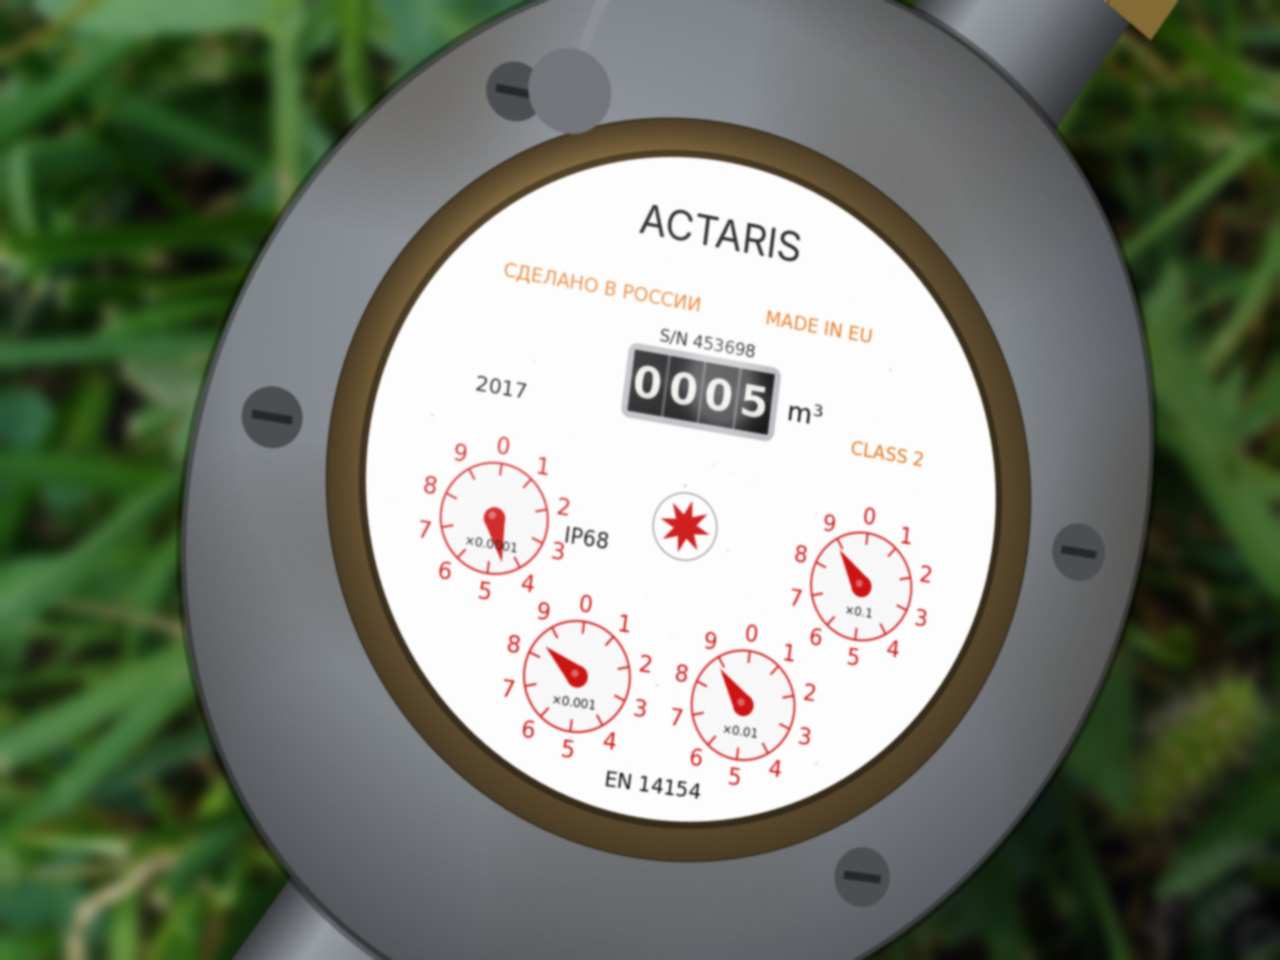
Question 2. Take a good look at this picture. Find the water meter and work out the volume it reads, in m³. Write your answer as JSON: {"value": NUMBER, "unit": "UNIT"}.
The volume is {"value": 5.8884, "unit": "m³"}
